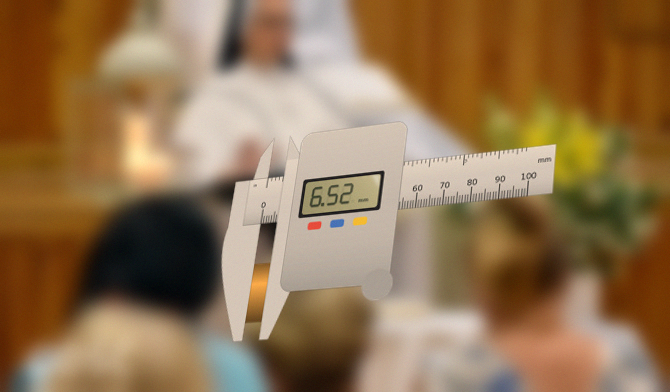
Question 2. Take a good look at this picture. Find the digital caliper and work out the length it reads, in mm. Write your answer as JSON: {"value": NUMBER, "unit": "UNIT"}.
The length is {"value": 6.52, "unit": "mm"}
